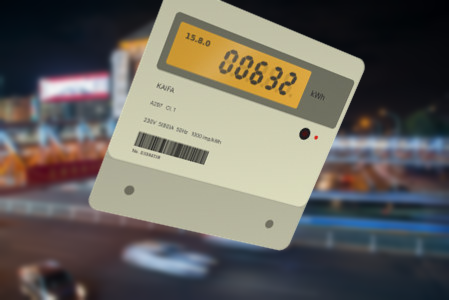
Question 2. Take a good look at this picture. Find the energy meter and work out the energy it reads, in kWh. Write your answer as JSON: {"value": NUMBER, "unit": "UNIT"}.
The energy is {"value": 632, "unit": "kWh"}
